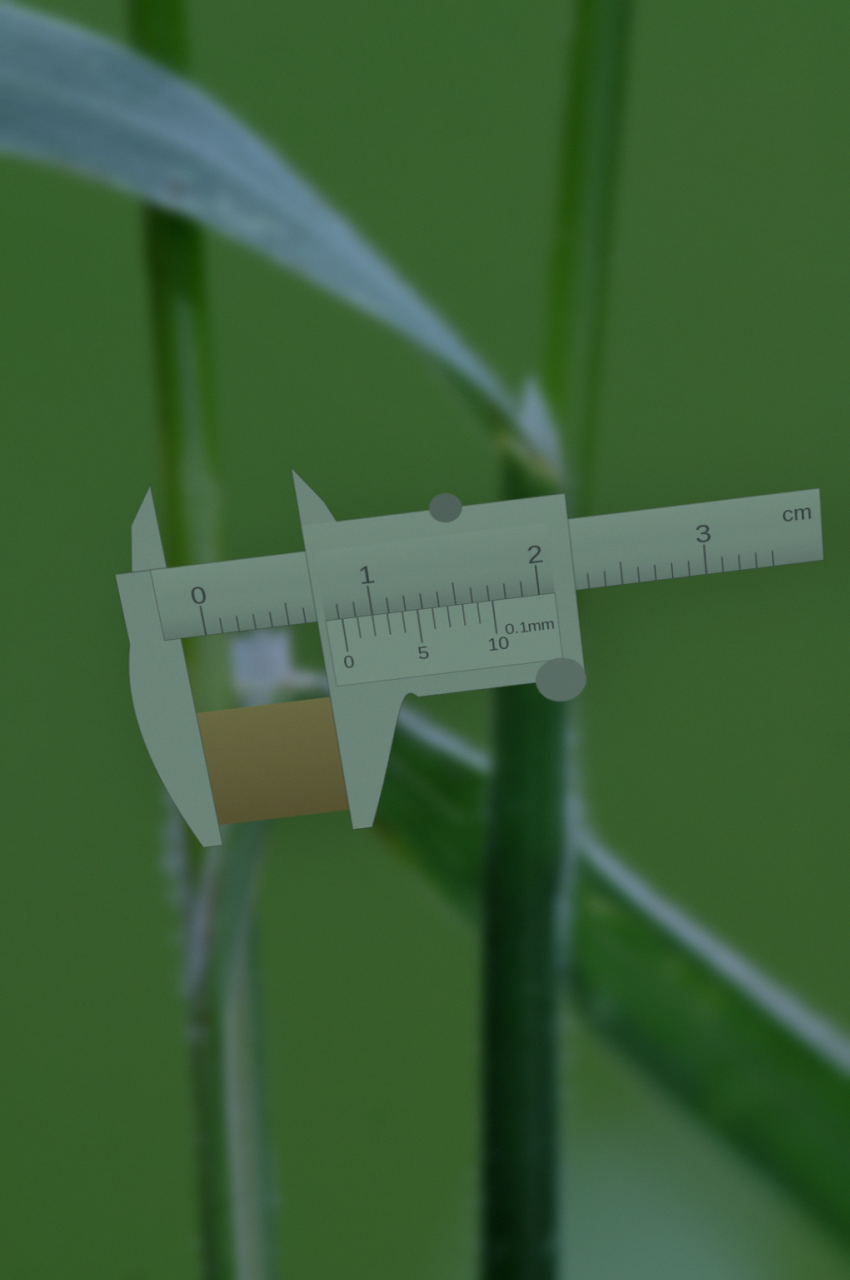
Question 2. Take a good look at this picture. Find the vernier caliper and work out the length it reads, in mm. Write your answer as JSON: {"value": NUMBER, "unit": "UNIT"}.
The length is {"value": 8.2, "unit": "mm"}
